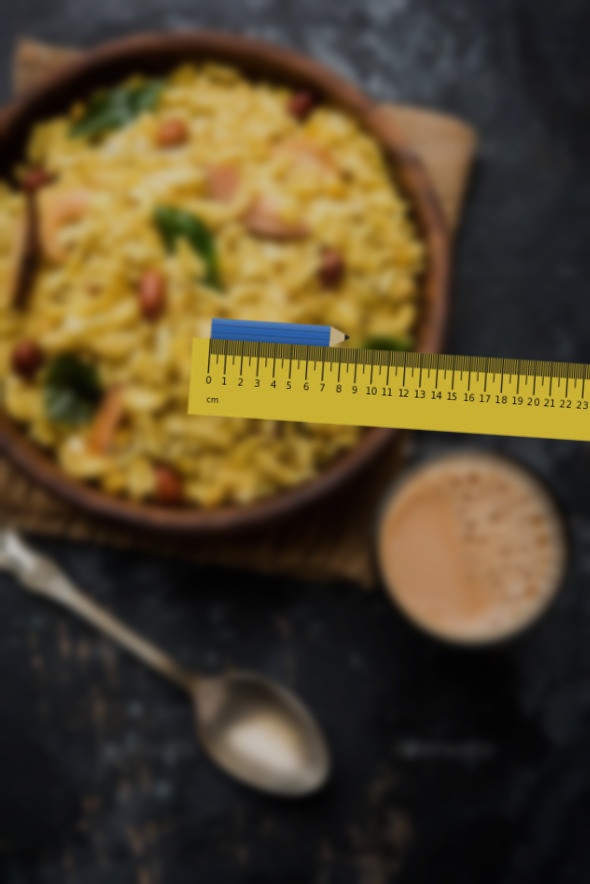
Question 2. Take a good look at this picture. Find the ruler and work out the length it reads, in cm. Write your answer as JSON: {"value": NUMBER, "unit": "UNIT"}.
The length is {"value": 8.5, "unit": "cm"}
